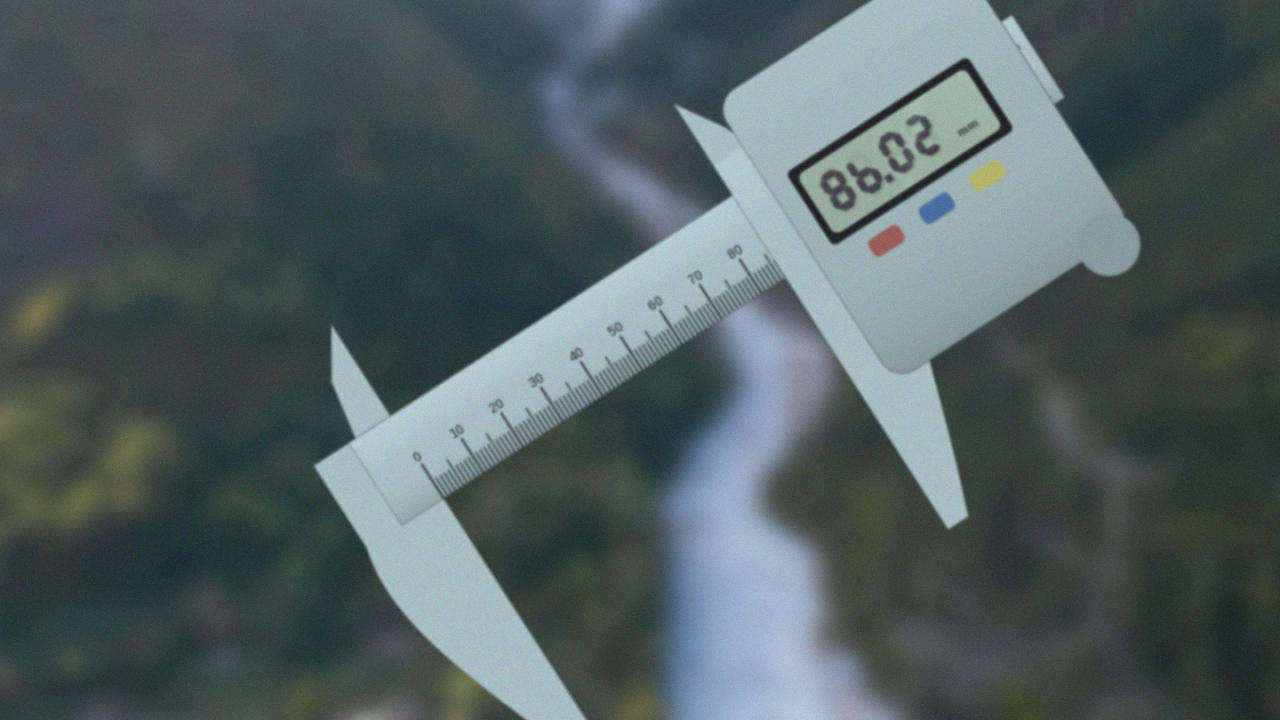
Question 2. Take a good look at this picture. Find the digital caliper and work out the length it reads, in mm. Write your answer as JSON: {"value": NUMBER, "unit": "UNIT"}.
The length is {"value": 86.02, "unit": "mm"}
